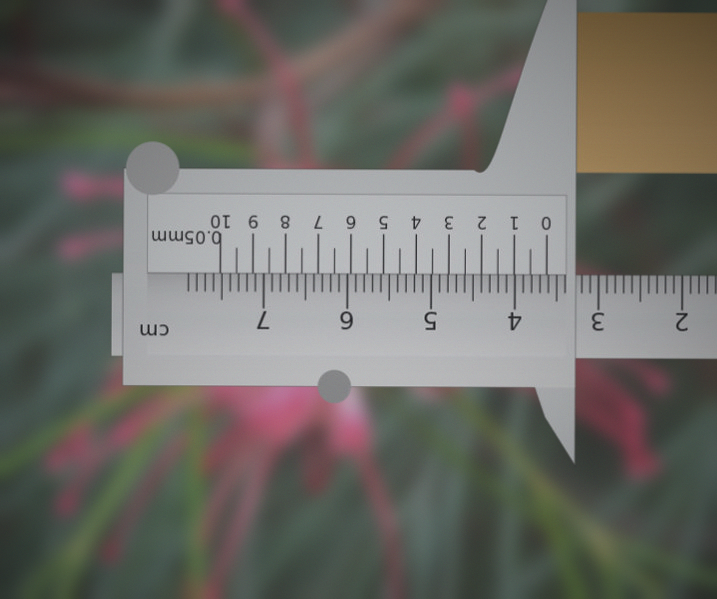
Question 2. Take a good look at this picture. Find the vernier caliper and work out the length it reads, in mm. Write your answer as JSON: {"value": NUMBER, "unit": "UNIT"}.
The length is {"value": 36.2, "unit": "mm"}
